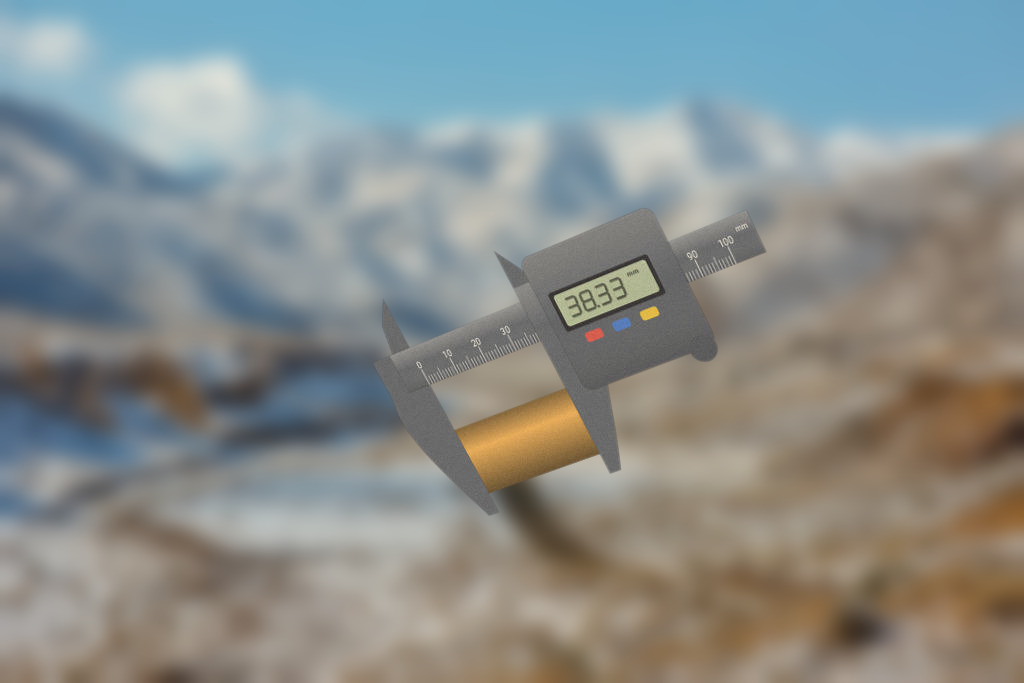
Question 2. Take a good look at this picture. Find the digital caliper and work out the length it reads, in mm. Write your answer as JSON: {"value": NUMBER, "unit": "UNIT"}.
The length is {"value": 38.33, "unit": "mm"}
